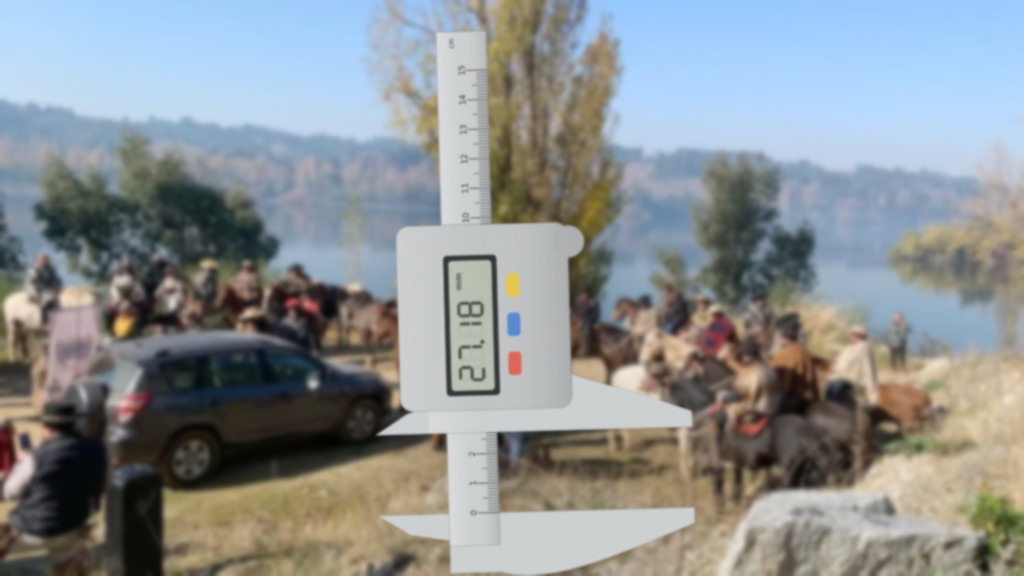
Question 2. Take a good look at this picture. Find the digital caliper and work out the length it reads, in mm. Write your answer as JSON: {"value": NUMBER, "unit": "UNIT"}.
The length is {"value": 27.18, "unit": "mm"}
